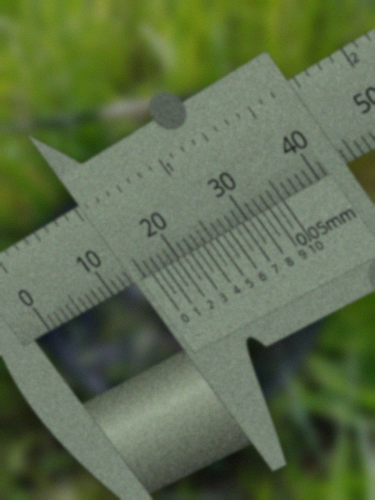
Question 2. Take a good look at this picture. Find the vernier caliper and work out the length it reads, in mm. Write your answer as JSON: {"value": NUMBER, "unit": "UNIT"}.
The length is {"value": 16.0, "unit": "mm"}
